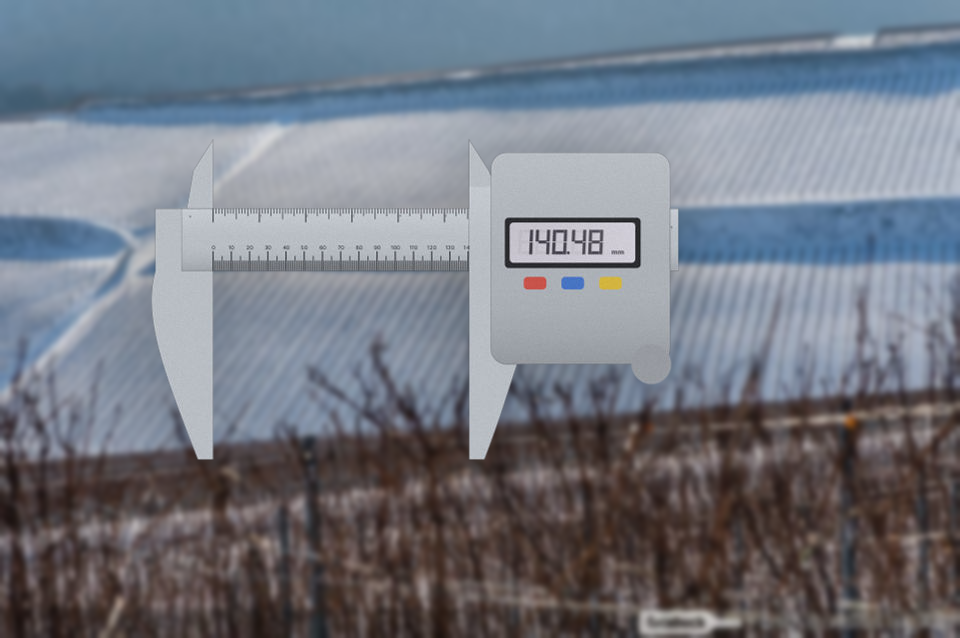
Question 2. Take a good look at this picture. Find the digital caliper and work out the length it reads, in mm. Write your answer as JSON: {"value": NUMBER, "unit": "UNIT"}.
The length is {"value": 140.48, "unit": "mm"}
